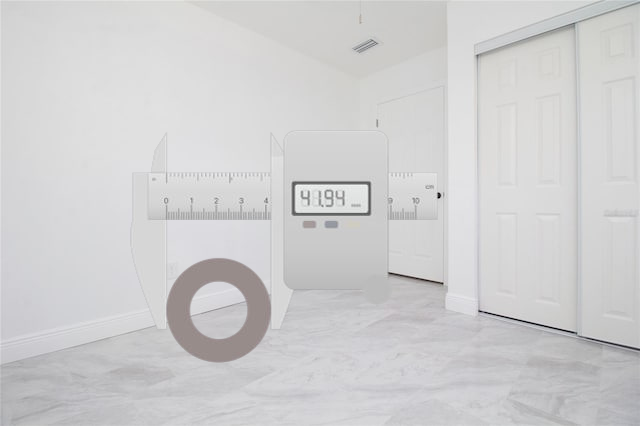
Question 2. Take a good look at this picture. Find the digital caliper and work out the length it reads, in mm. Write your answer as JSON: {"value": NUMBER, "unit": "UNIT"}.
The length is {"value": 41.94, "unit": "mm"}
